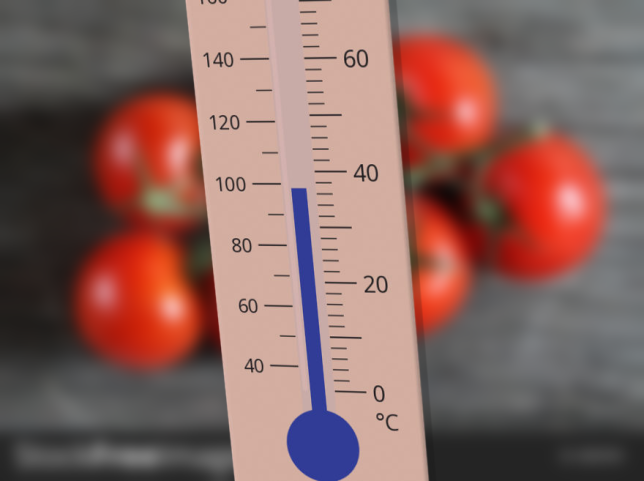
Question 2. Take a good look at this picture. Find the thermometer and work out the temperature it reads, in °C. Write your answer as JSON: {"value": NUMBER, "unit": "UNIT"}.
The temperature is {"value": 37, "unit": "°C"}
